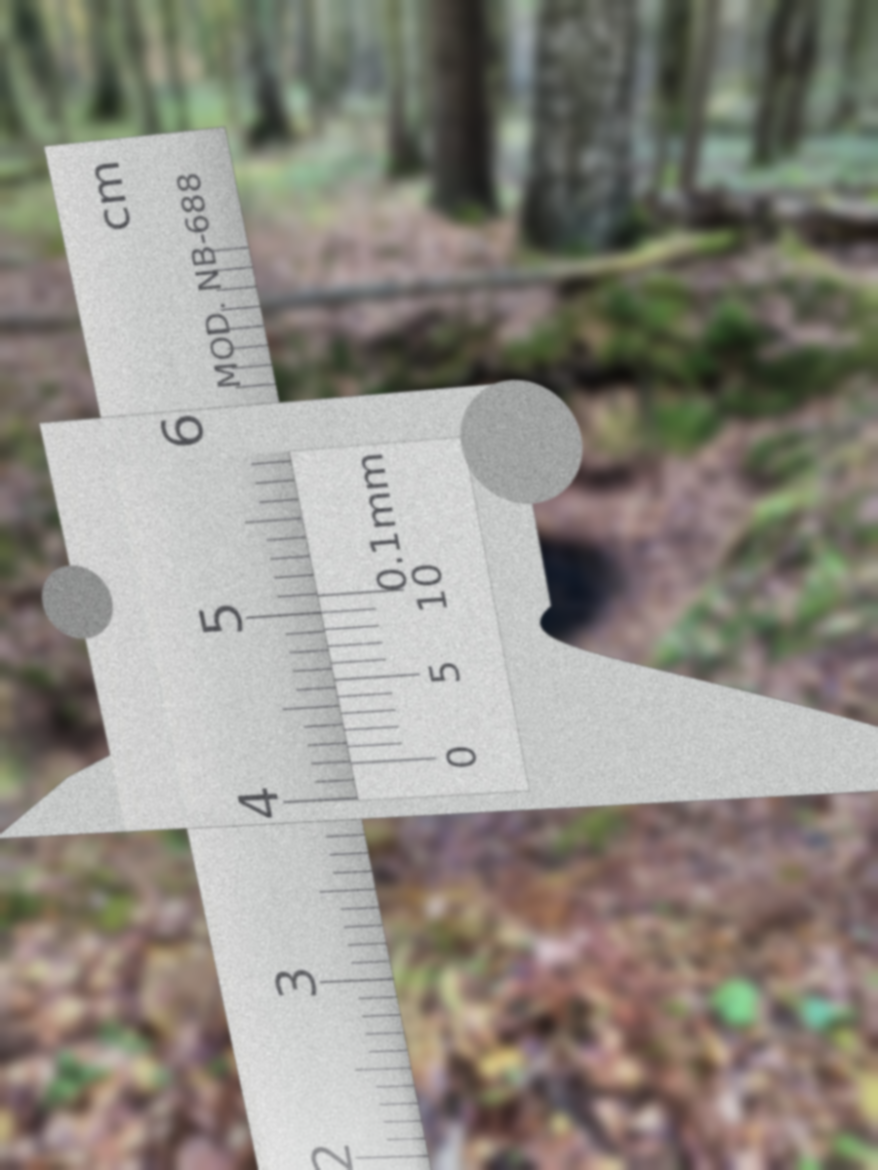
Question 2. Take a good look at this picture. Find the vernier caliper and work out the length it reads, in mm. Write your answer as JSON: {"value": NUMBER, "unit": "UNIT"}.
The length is {"value": 41.9, "unit": "mm"}
